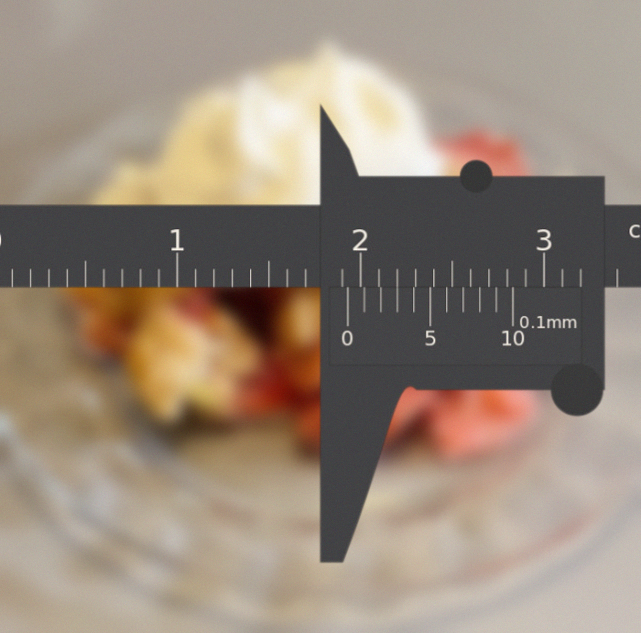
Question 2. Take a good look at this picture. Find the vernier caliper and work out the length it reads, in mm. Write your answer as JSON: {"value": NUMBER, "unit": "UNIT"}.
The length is {"value": 19.3, "unit": "mm"}
